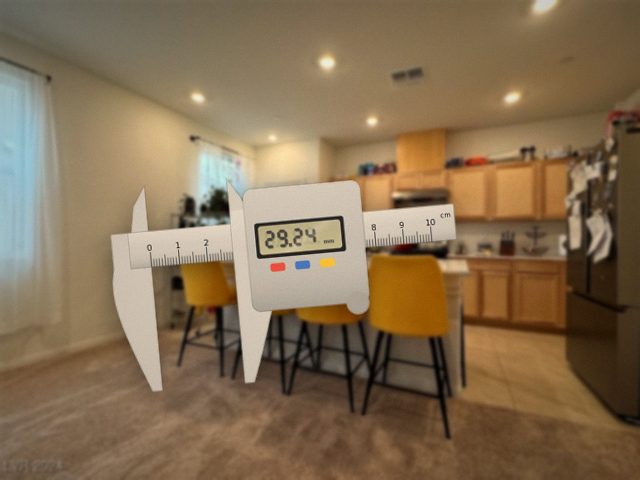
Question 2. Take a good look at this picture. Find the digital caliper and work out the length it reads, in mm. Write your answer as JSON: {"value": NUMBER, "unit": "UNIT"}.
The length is {"value": 29.24, "unit": "mm"}
